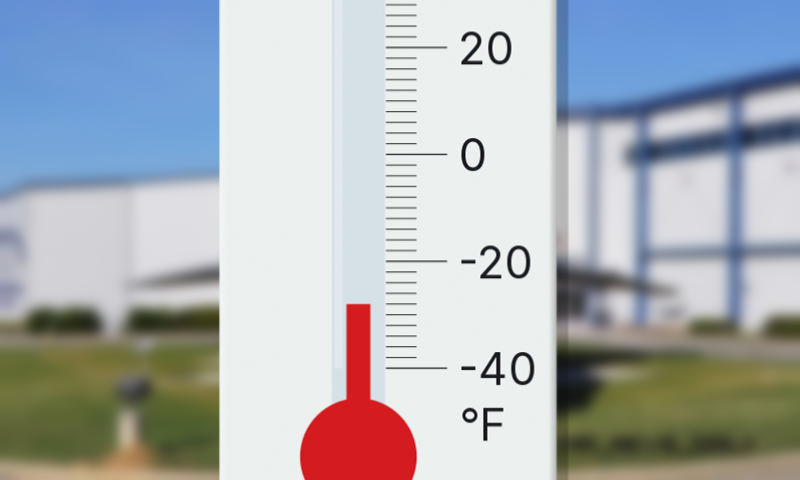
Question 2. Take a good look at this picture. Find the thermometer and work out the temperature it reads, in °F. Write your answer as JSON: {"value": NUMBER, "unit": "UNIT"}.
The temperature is {"value": -28, "unit": "°F"}
